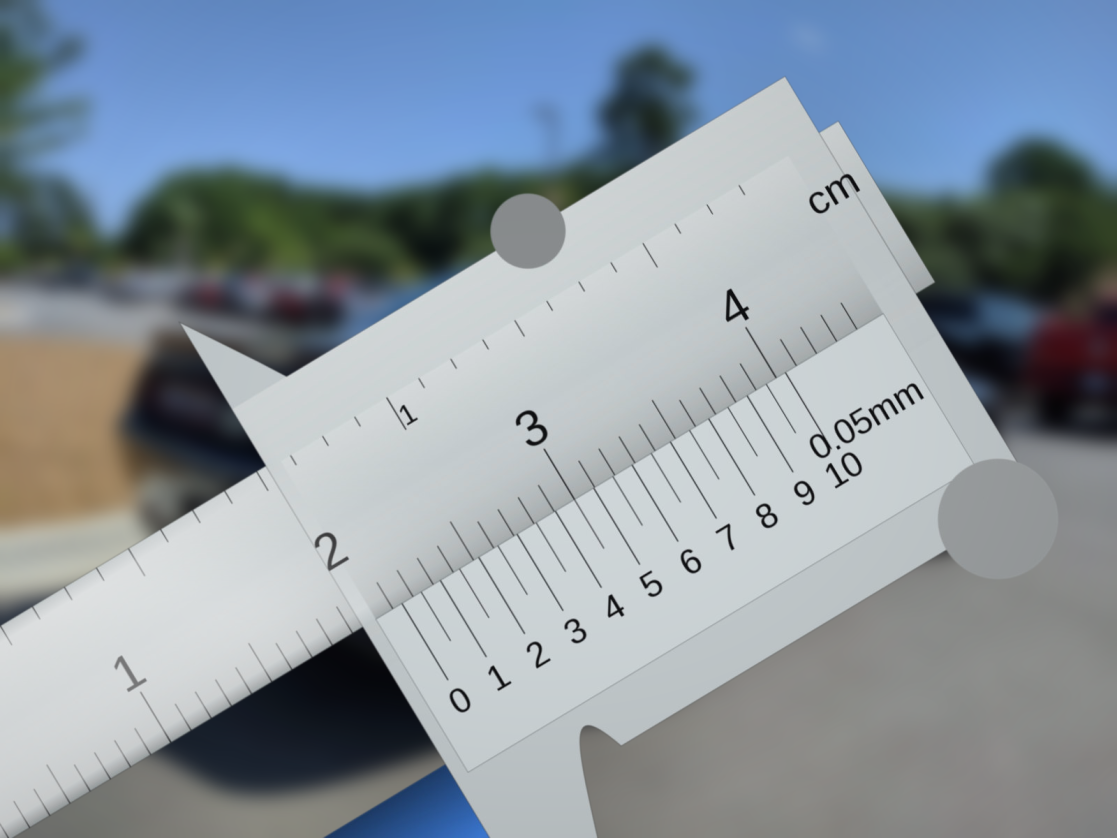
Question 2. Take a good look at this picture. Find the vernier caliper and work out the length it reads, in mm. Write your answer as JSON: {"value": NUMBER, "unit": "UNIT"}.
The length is {"value": 21.45, "unit": "mm"}
